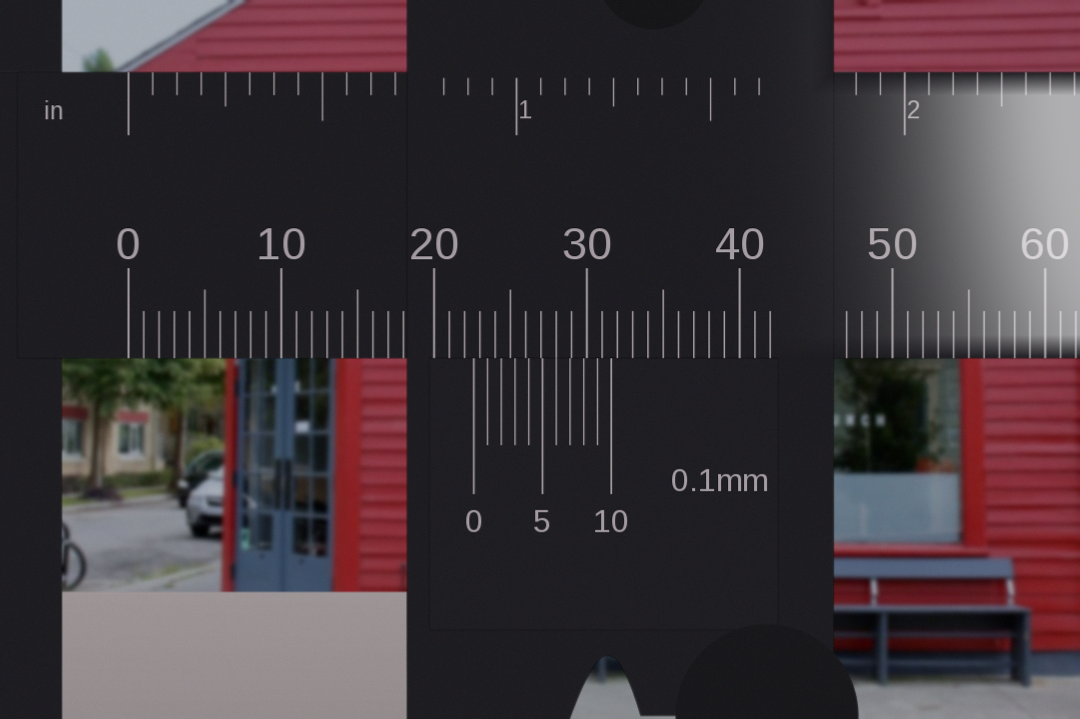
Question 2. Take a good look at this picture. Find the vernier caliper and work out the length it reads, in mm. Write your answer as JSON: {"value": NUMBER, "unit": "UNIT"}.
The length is {"value": 22.6, "unit": "mm"}
